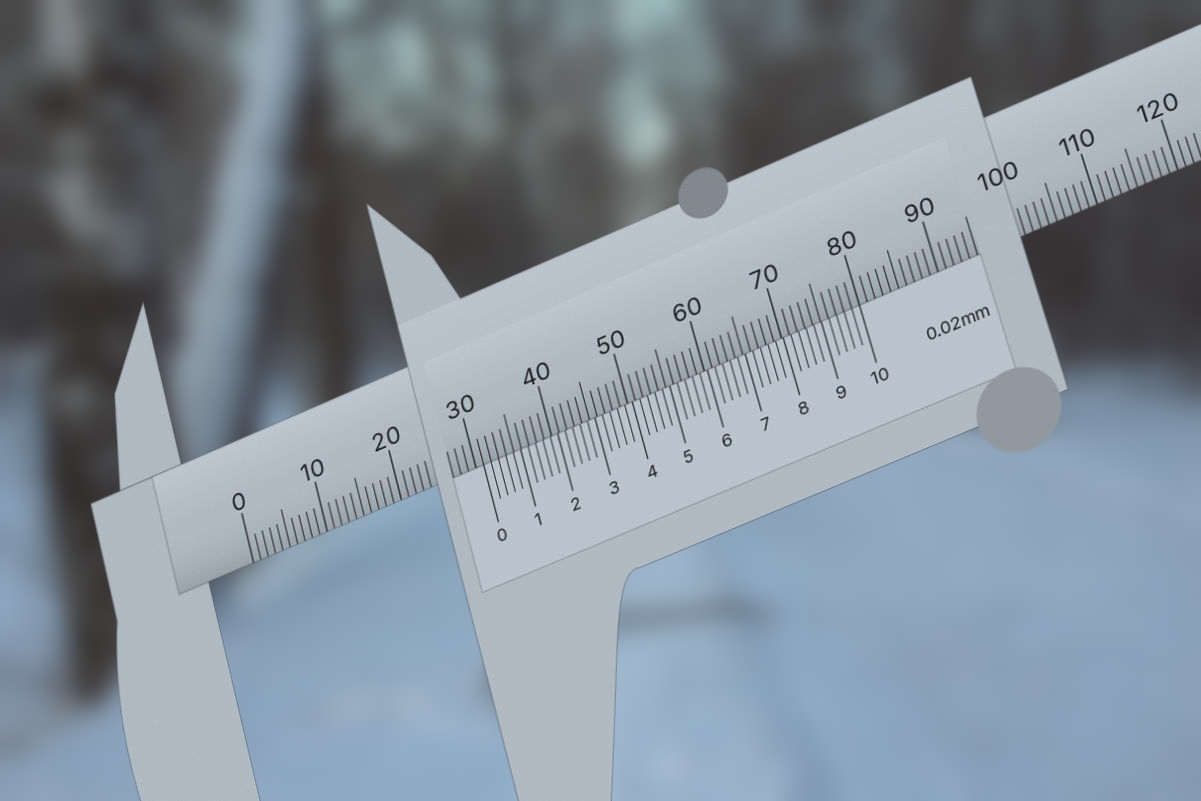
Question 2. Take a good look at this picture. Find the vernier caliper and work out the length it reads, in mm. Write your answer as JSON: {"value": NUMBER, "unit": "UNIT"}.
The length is {"value": 31.0, "unit": "mm"}
